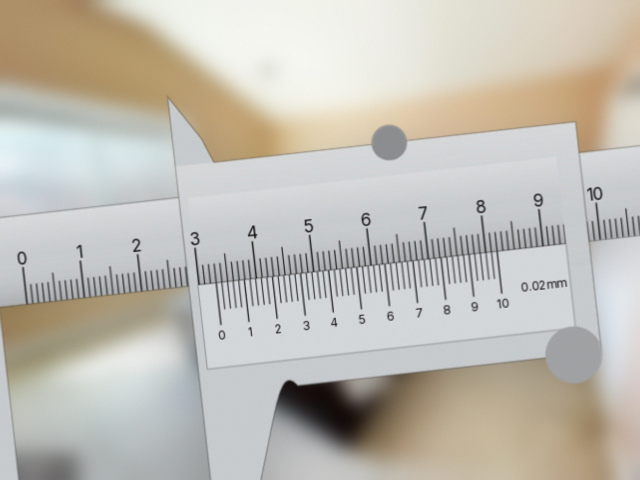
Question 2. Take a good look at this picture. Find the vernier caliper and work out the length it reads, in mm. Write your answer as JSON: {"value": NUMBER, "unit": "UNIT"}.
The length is {"value": 33.0, "unit": "mm"}
